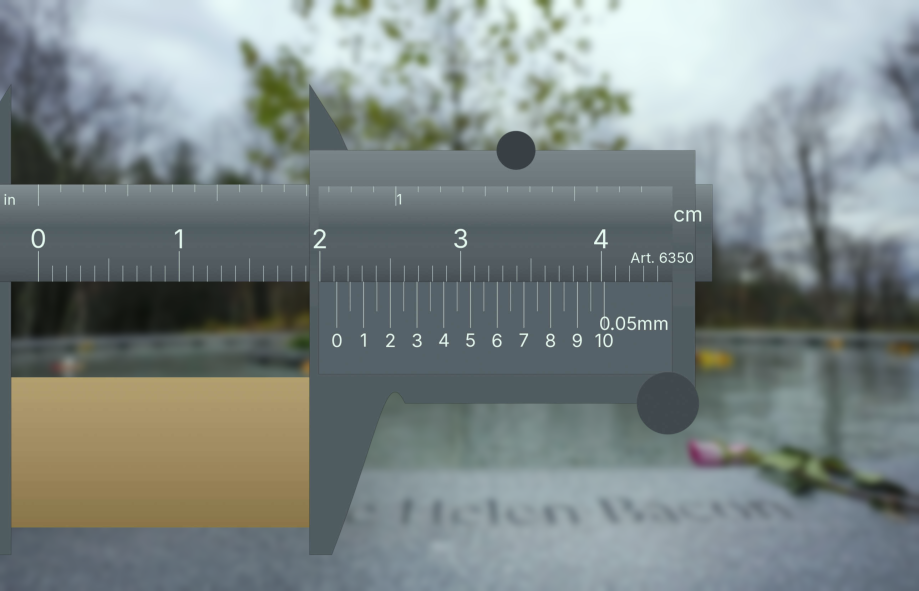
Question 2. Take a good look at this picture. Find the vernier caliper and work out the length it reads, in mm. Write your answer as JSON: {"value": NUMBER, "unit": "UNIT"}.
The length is {"value": 21.2, "unit": "mm"}
